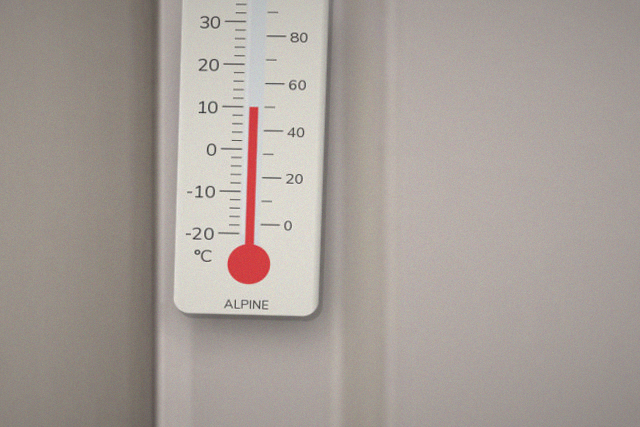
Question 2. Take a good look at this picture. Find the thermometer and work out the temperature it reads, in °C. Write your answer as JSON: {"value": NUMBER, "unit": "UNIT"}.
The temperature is {"value": 10, "unit": "°C"}
